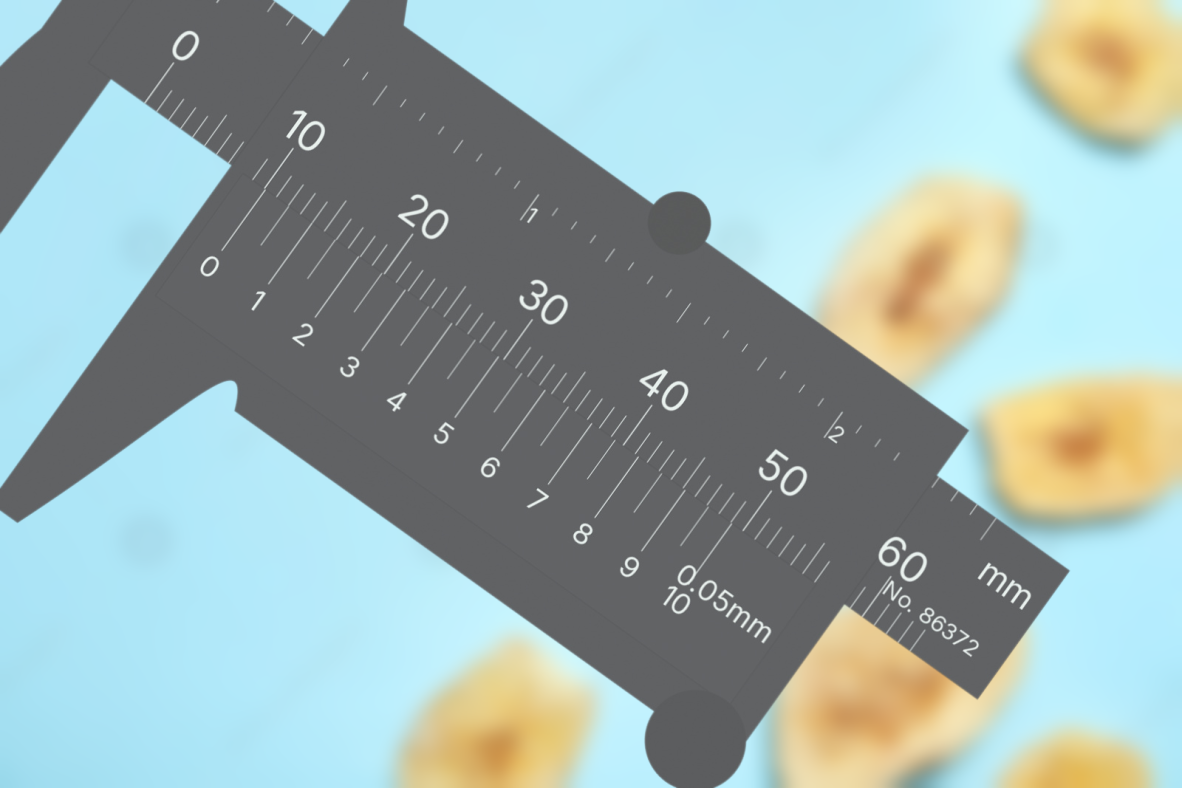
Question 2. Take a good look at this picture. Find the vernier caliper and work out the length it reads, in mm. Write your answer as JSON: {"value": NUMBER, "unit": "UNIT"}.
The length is {"value": 10.1, "unit": "mm"}
